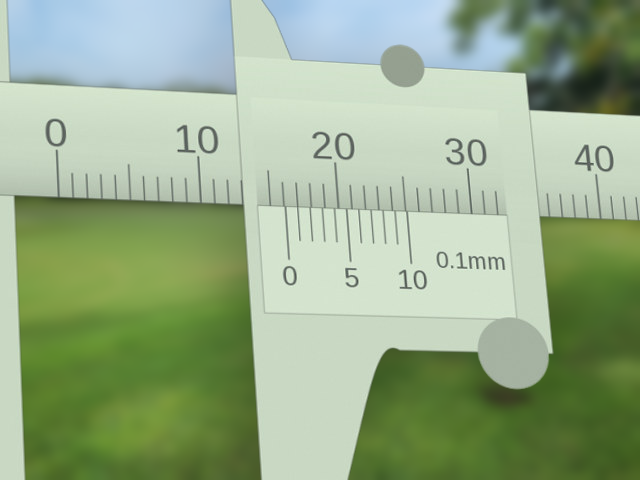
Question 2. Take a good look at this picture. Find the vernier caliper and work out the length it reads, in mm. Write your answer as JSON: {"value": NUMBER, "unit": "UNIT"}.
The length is {"value": 16.1, "unit": "mm"}
